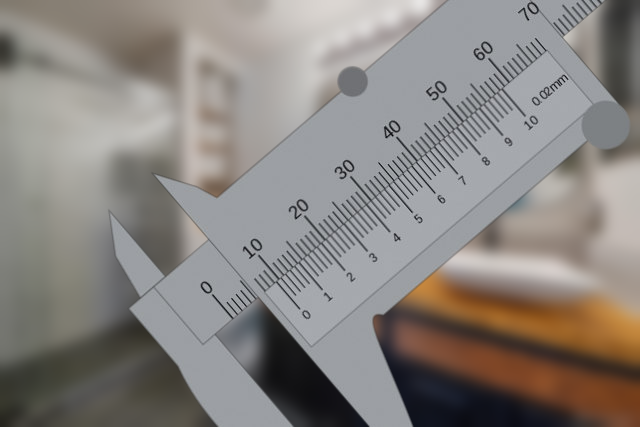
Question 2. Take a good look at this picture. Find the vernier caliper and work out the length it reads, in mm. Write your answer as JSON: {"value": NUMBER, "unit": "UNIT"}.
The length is {"value": 9.4, "unit": "mm"}
